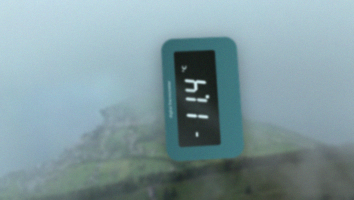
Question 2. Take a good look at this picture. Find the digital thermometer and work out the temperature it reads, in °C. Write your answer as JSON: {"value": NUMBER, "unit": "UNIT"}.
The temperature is {"value": -11.4, "unit": "°C"}
